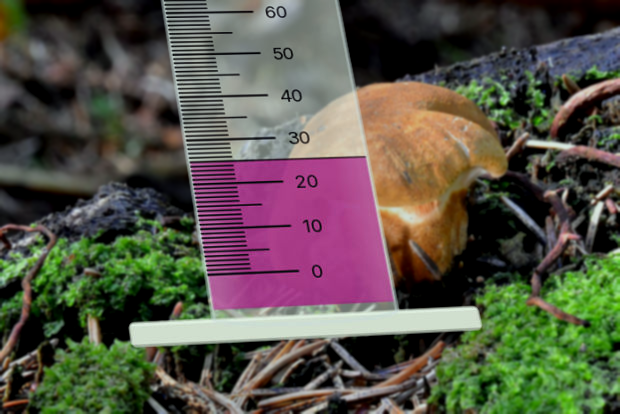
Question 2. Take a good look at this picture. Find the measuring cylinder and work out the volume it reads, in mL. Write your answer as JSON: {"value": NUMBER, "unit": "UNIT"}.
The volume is {"value": 25, "unit": "mL"}
